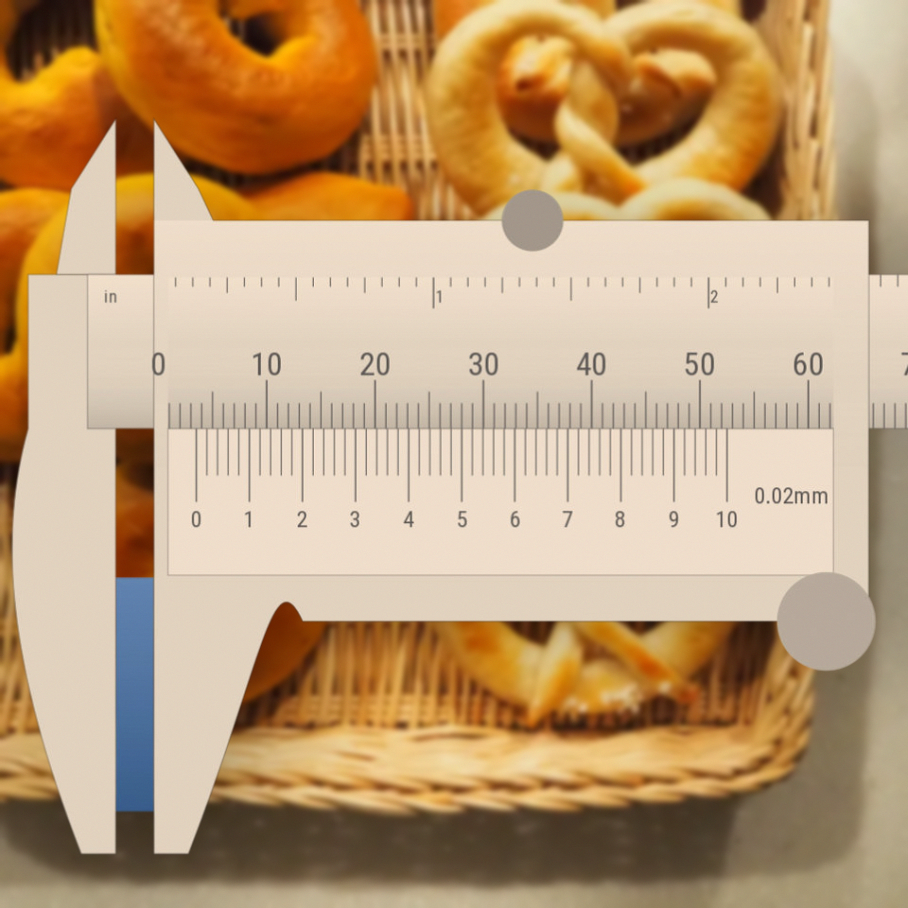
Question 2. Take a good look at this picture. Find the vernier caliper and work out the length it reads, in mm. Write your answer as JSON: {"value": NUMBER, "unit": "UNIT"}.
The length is {"value": 3.5, "unit": "mm"}
